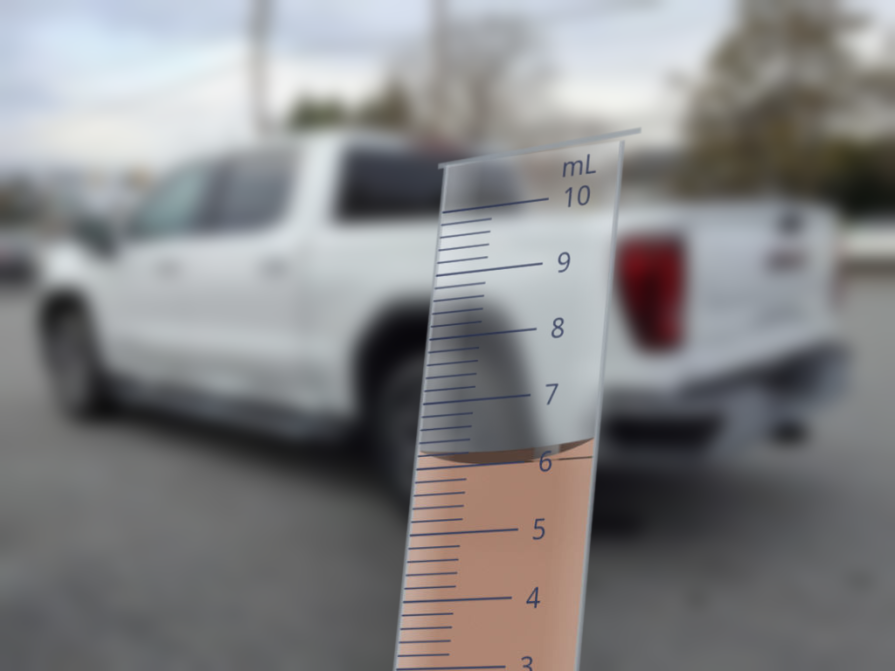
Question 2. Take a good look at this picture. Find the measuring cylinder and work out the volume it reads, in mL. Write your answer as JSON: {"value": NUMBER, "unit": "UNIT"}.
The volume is {"value": 6, "unit": "mL"}
